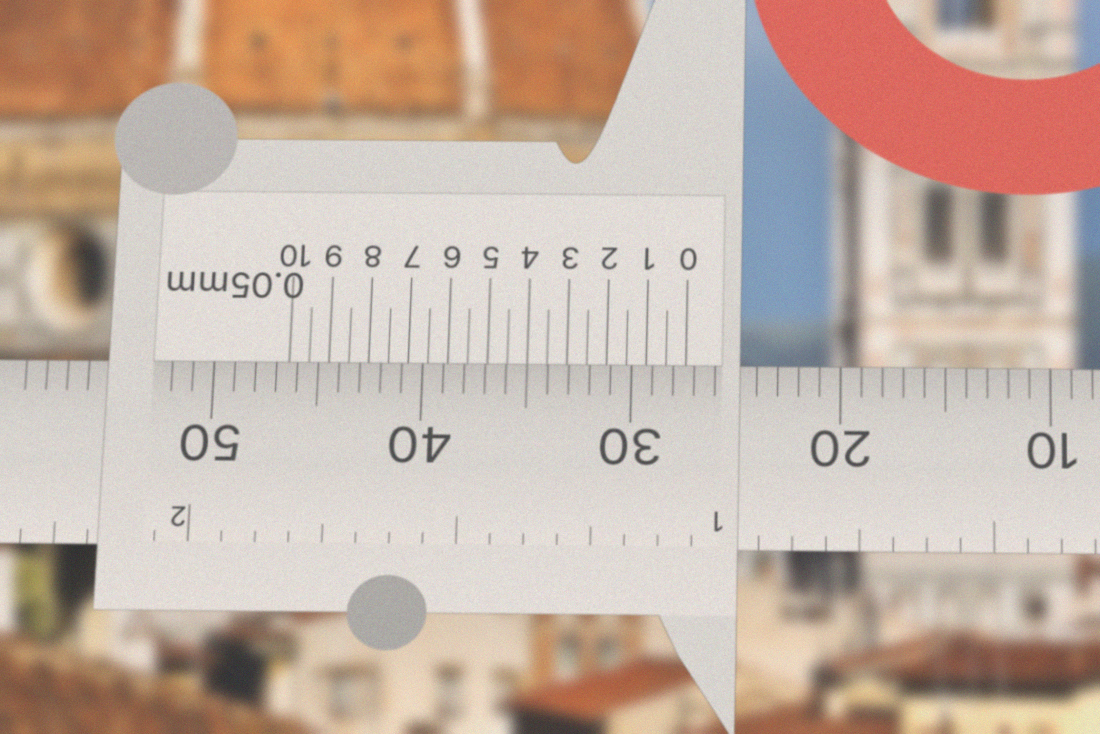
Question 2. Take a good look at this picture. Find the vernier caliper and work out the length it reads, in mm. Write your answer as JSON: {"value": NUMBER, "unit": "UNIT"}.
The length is {"value": 27.4, "unit": "mm"}
